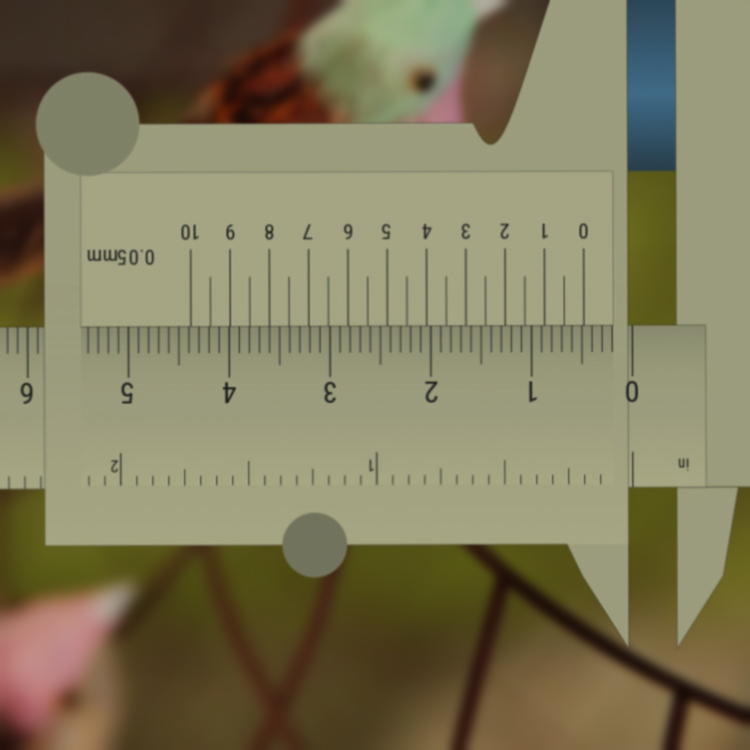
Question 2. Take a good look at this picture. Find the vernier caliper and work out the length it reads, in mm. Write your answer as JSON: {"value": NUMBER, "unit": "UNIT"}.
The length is {"value": 4.8, "unit": "mm"}
